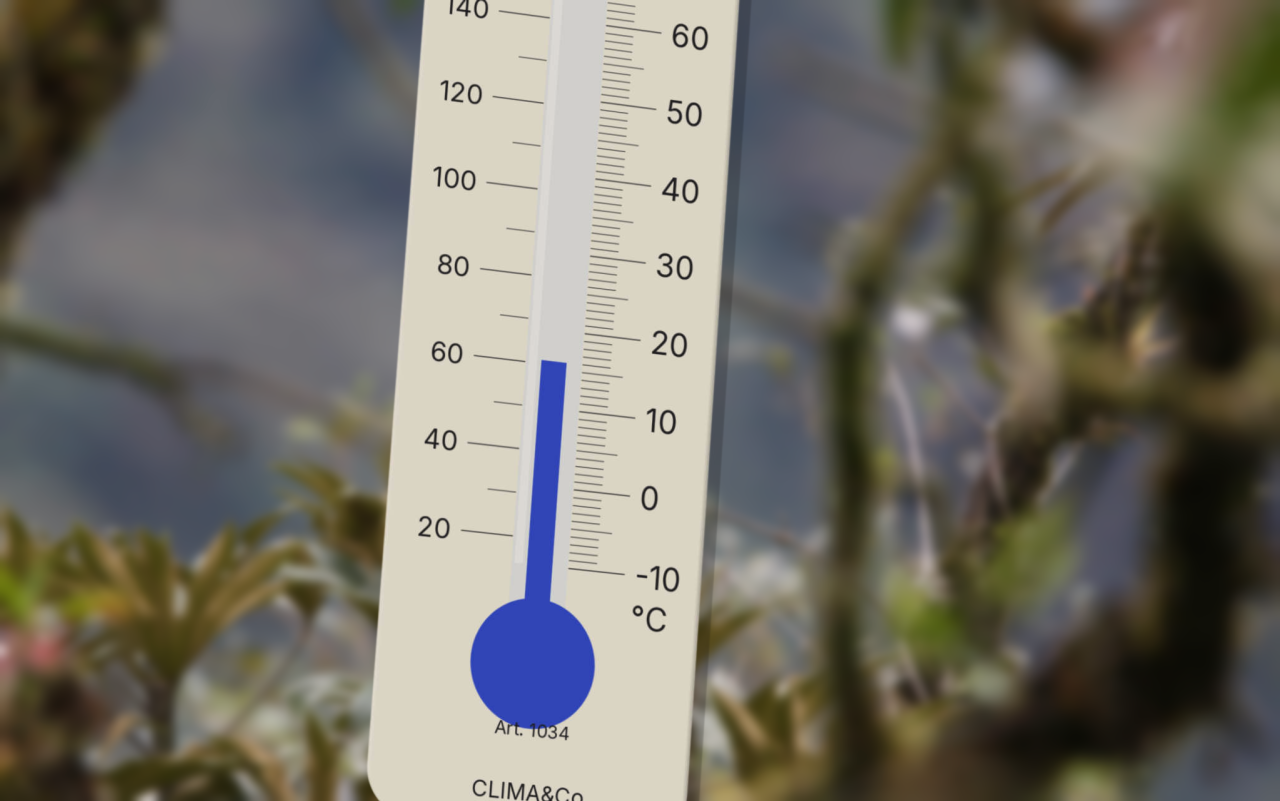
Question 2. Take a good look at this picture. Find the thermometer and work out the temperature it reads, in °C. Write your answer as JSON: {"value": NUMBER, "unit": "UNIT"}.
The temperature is {"value": 16, "unit": "°C"}
